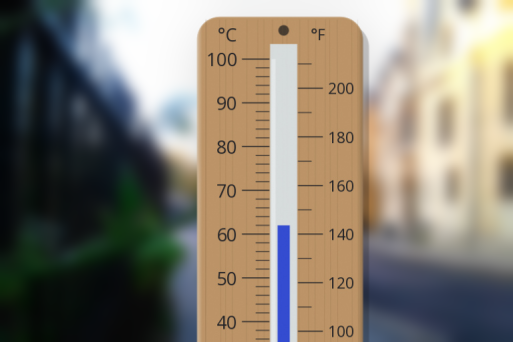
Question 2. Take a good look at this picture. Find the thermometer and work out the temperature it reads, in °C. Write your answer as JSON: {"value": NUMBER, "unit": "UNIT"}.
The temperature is {"value": 62, "unit": "°C"}
